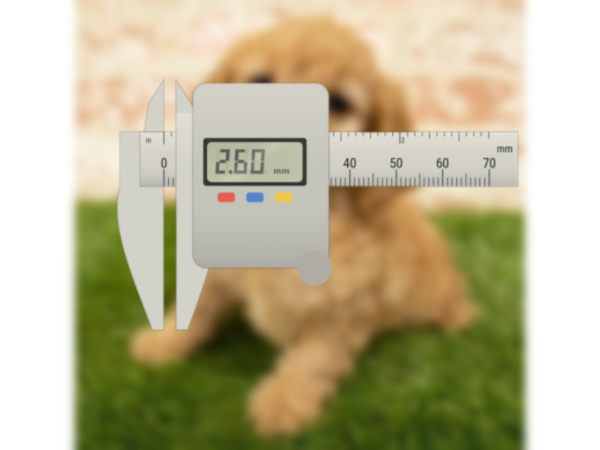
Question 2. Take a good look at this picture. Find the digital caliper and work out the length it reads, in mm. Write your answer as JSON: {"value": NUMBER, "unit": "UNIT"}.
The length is {"value": 2.60, "unit": "mm"}
